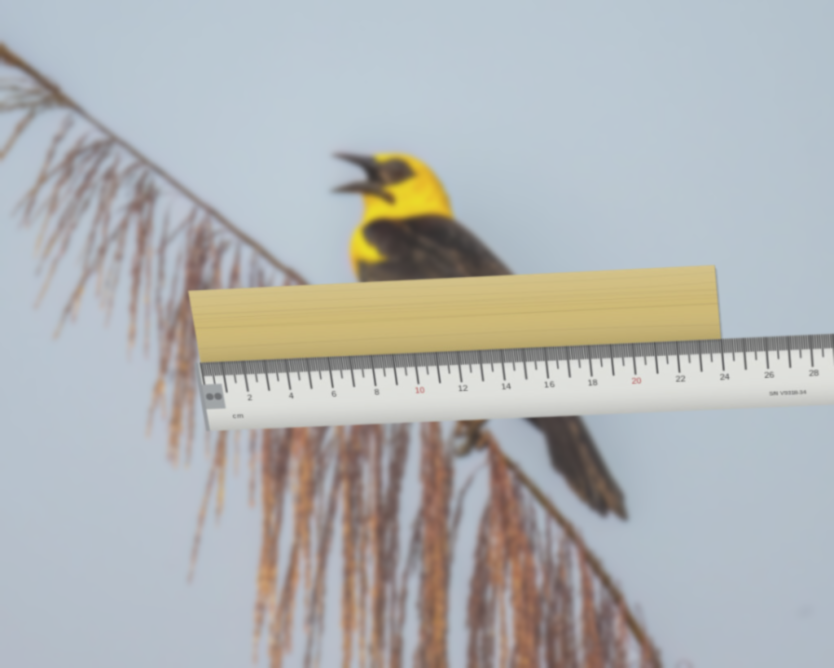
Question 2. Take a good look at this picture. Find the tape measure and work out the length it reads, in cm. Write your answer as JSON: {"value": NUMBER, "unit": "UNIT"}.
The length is {"value": 24, "unit": "cm"}
